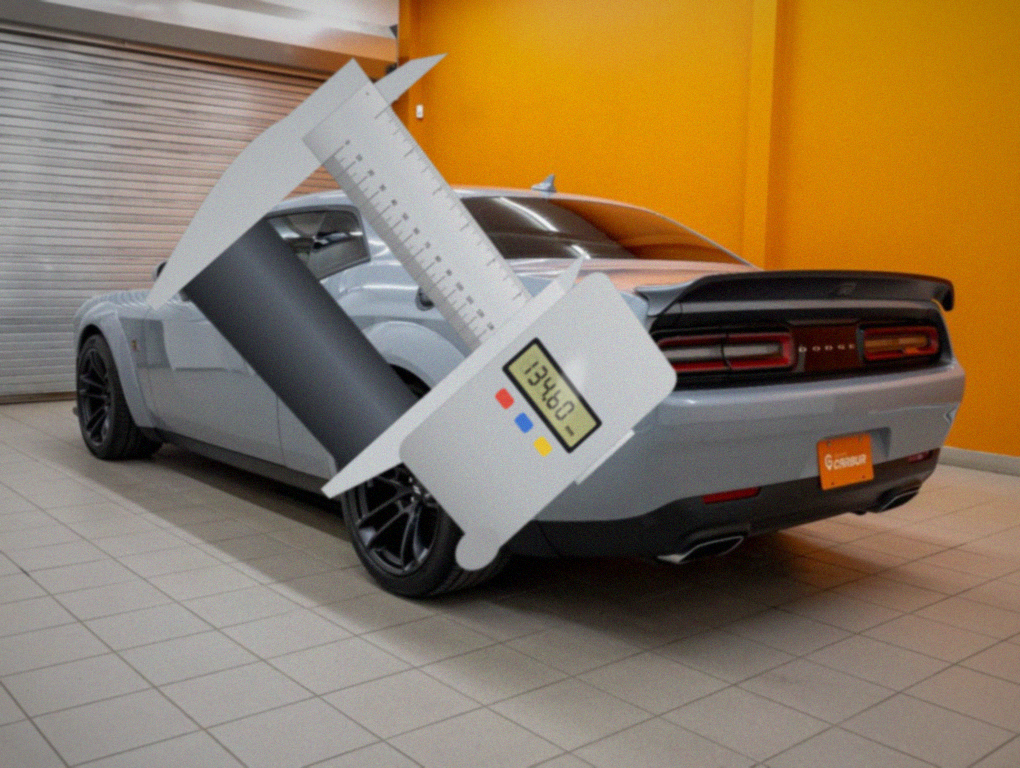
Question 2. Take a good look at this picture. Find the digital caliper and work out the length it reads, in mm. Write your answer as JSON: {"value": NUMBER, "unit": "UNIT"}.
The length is {"value": 134.60, "unit": "mm"}
